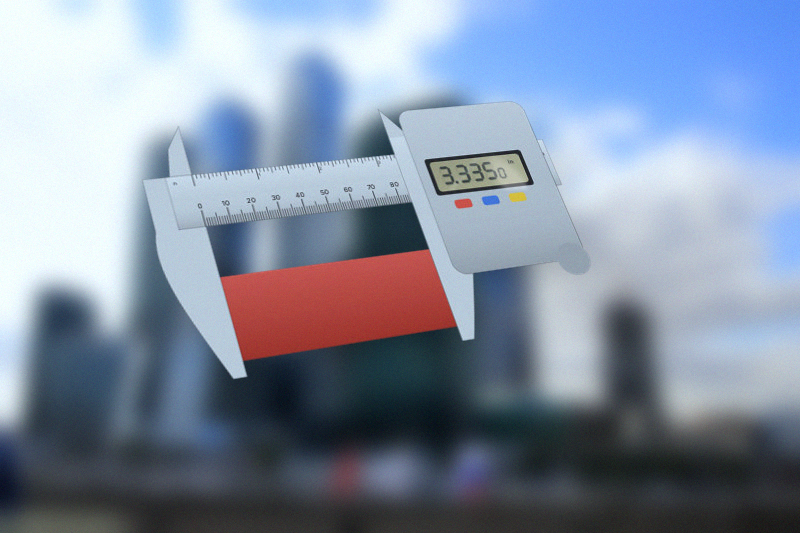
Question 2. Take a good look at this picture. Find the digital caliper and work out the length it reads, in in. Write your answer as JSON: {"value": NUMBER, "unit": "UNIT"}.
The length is {"value": 3.3350, "unit": "in"}
